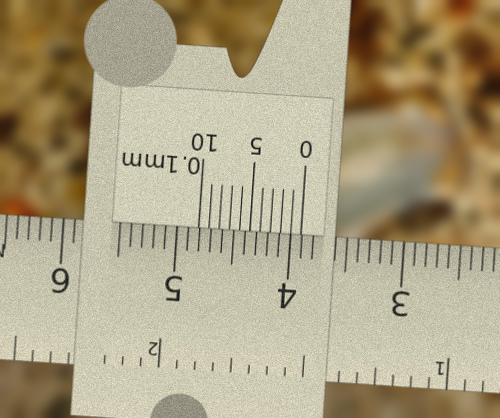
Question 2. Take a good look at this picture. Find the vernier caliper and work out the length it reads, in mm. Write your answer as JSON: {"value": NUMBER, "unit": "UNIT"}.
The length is {"value": 39.1, "unit": "mm"}
